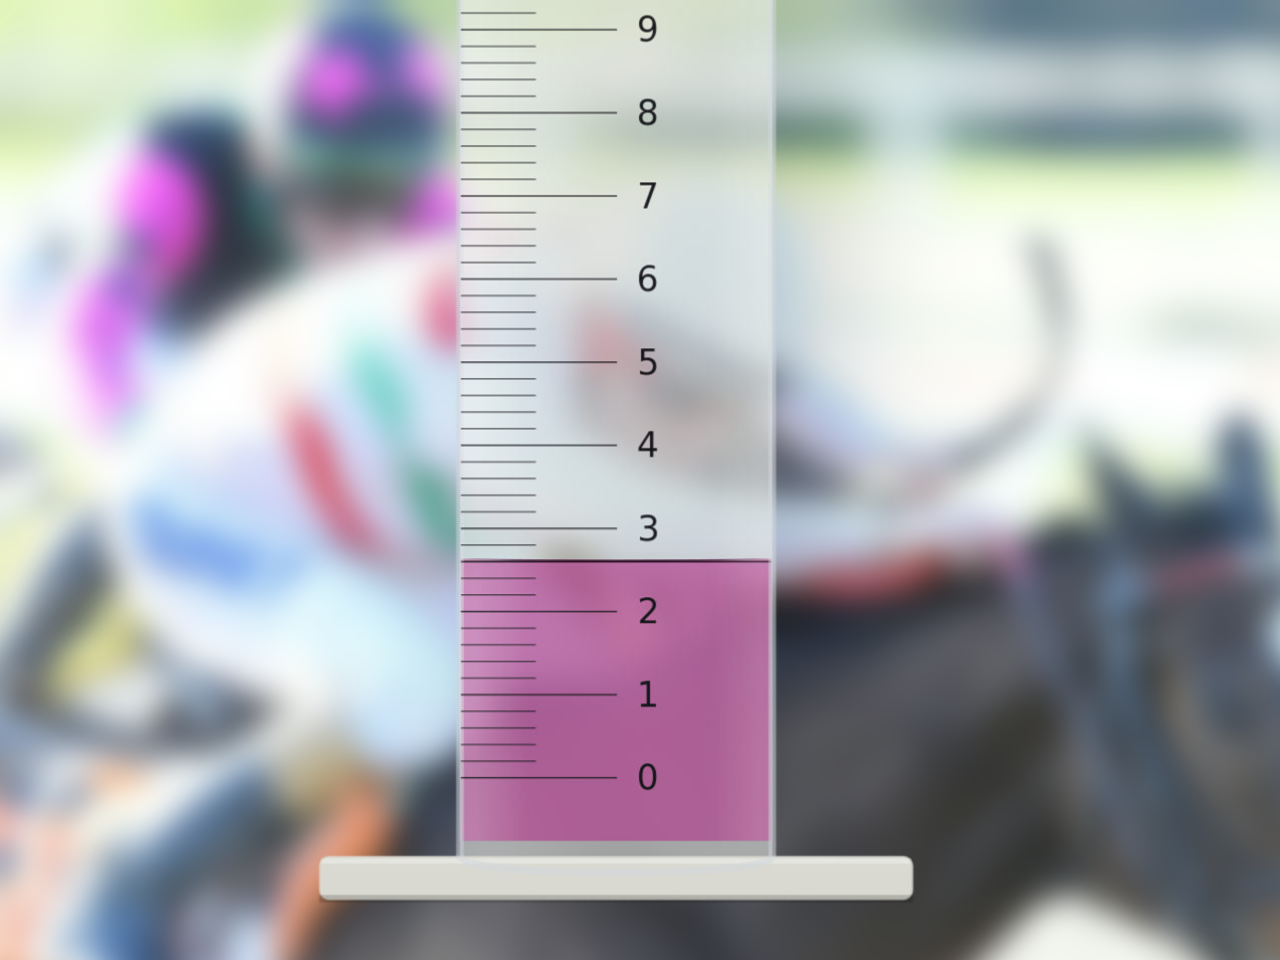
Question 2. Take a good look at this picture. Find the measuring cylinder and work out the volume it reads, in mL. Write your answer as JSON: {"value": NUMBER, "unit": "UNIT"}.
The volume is {"value": 2.6, "unit": "mL"}
